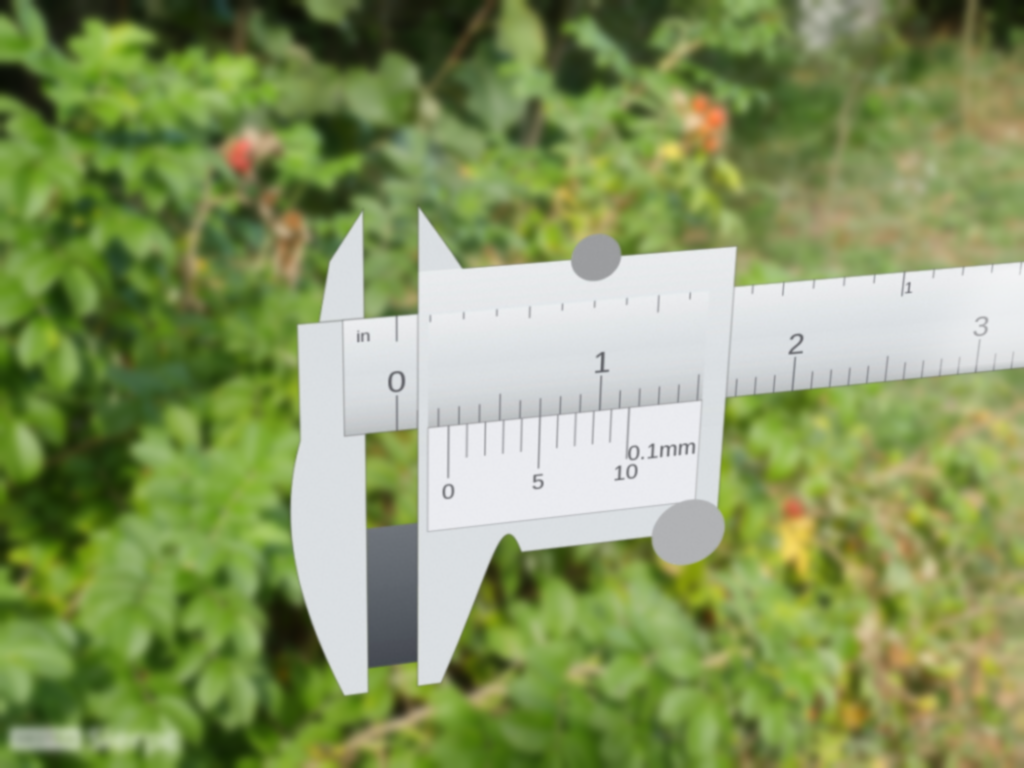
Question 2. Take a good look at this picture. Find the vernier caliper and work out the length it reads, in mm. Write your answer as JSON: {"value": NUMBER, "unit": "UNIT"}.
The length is {"value": 2.5, "unit": "mm"}
